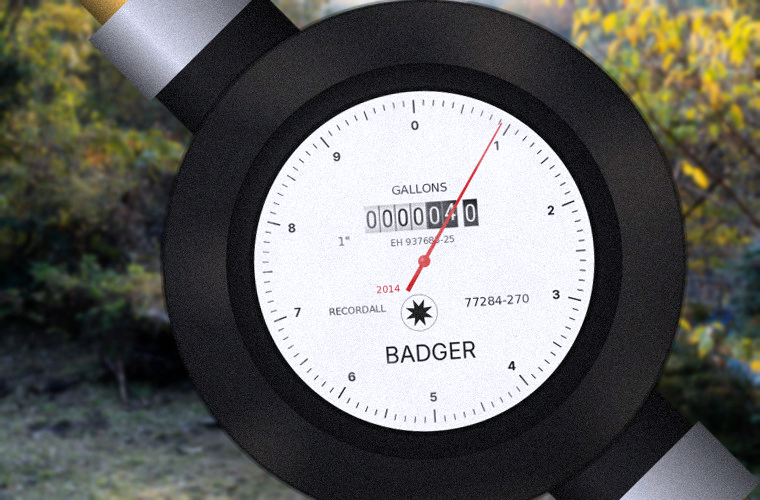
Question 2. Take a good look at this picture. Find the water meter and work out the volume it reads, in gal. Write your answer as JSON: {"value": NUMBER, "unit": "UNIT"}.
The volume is {"value": 40.9, "unit": "gal"}
